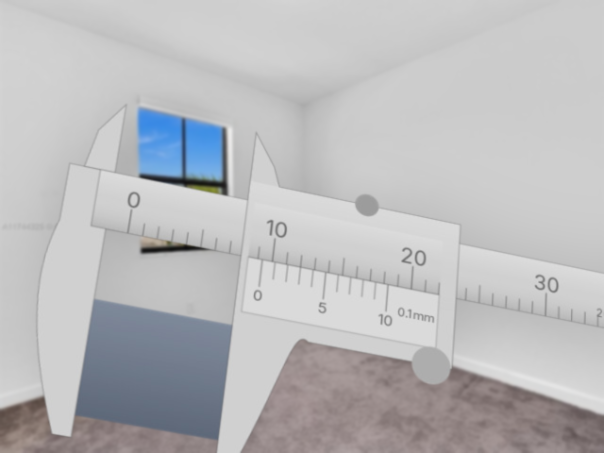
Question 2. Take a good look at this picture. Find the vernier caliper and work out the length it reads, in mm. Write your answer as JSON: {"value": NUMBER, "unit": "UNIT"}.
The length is {"value": 9.3, "unit": "mm"}
